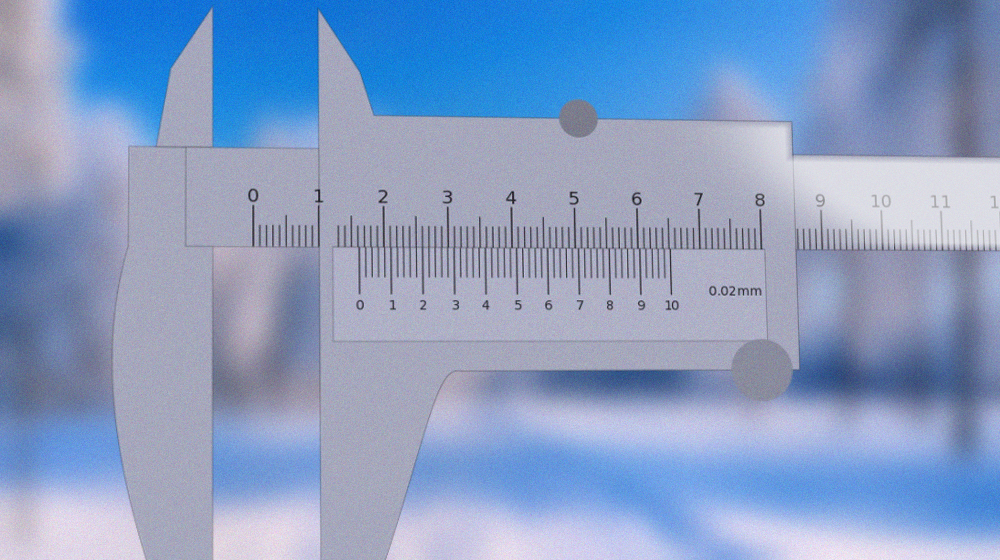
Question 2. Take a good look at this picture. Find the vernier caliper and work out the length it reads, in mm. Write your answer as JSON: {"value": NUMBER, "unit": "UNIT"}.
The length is {"value": 16.2, "unit": "mm"}
